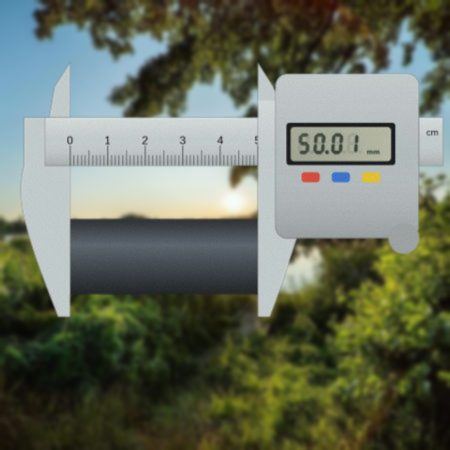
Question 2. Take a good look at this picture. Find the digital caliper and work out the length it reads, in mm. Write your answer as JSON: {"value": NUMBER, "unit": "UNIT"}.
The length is {"value": 50.01, "unit": "mm"}
